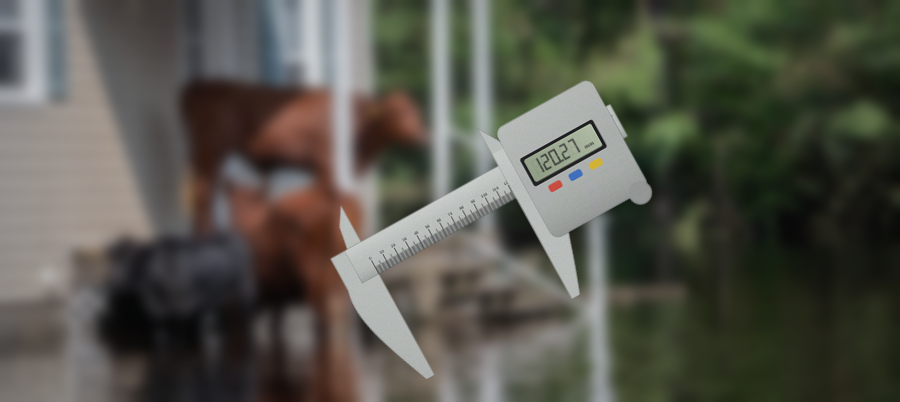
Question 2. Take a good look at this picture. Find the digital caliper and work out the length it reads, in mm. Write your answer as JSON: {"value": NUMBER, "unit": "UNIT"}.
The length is {"value": 120.27, "unit": "mm"}
